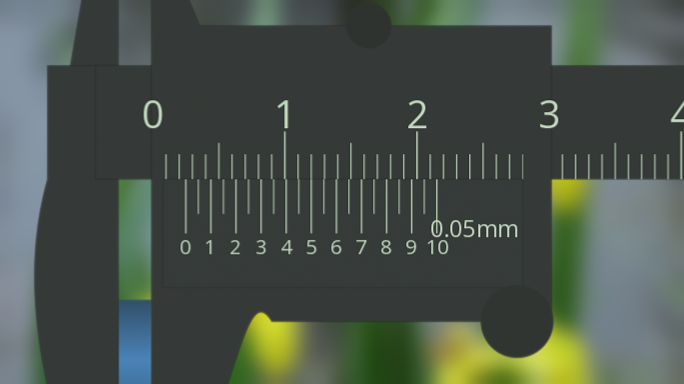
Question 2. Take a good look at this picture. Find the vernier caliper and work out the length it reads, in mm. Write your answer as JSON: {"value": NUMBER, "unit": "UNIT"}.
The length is {"value": 2.5, "unit": "mm"}
